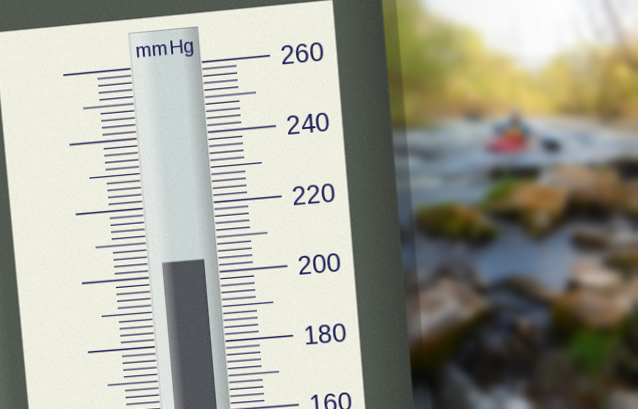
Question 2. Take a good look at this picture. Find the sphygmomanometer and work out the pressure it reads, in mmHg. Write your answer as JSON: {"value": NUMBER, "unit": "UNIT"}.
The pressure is {"value": 204, "unit": "mmHg"}
